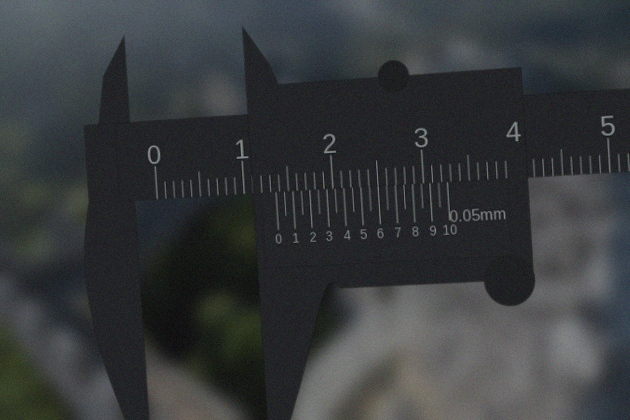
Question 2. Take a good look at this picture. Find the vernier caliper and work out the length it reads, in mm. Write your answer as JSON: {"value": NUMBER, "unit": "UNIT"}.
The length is {"value": 13.6, "unit": "mm"}
